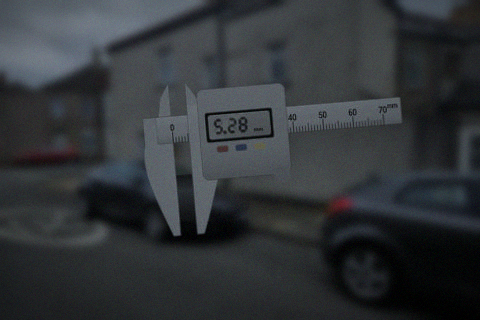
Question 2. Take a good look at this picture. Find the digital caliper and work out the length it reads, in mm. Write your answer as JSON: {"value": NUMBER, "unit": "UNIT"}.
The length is {"value": 5.28, "unit": "mm"}
